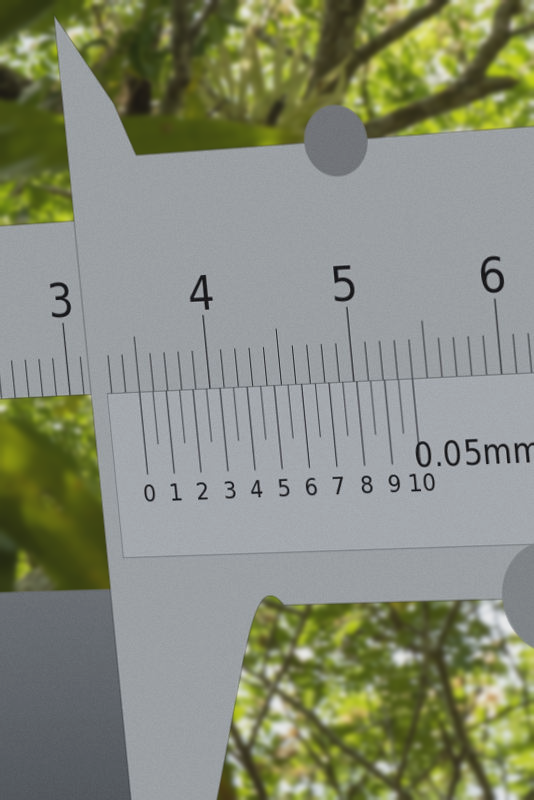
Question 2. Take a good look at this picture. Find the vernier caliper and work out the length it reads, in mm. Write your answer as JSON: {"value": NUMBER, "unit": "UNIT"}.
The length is {"value": 35.0, "unit": "mm"}
